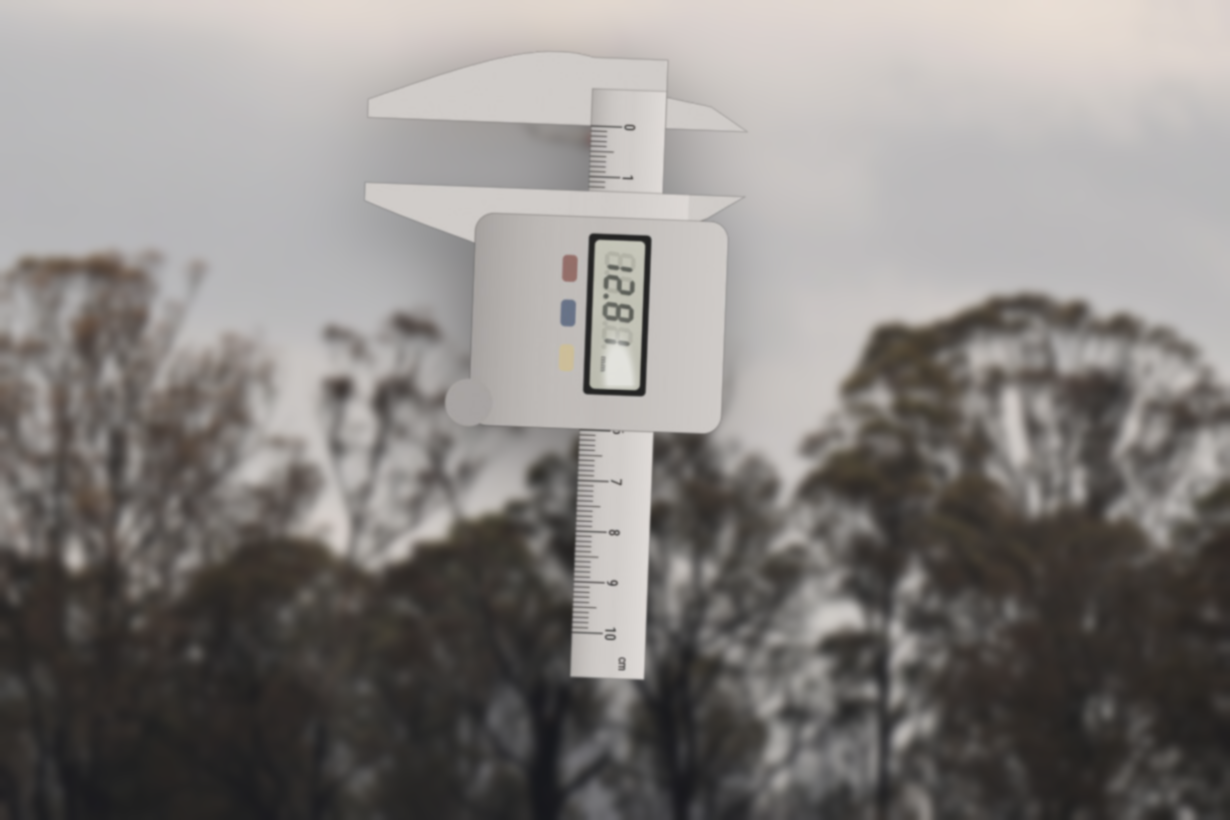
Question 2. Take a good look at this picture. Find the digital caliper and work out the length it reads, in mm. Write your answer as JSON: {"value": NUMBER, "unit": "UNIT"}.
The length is {"value": 12.81, "unit": "mm"}
